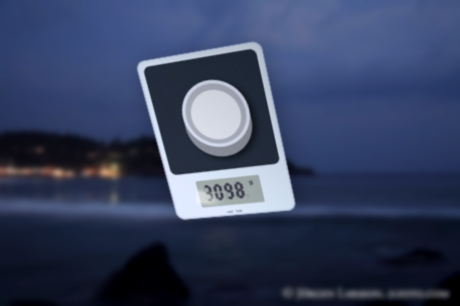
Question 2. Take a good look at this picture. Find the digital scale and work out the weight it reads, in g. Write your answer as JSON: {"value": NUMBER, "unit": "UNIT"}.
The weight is {"value": 3098, "unit": "g"}
